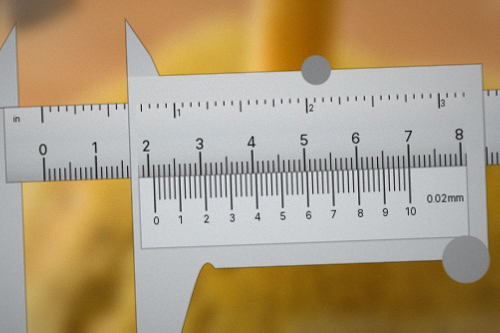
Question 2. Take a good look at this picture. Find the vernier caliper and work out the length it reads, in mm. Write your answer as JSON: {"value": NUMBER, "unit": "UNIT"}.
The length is {"value": 21.0, "unit": "mm"}
